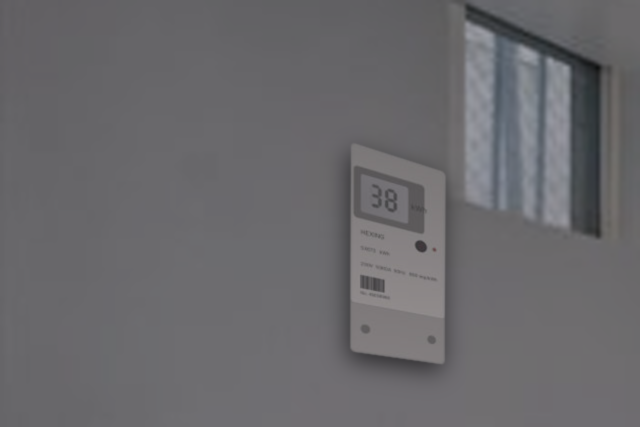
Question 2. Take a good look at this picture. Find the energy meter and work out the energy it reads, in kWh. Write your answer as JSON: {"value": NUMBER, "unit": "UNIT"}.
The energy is {"value": 38, "unit": "kWh"}
